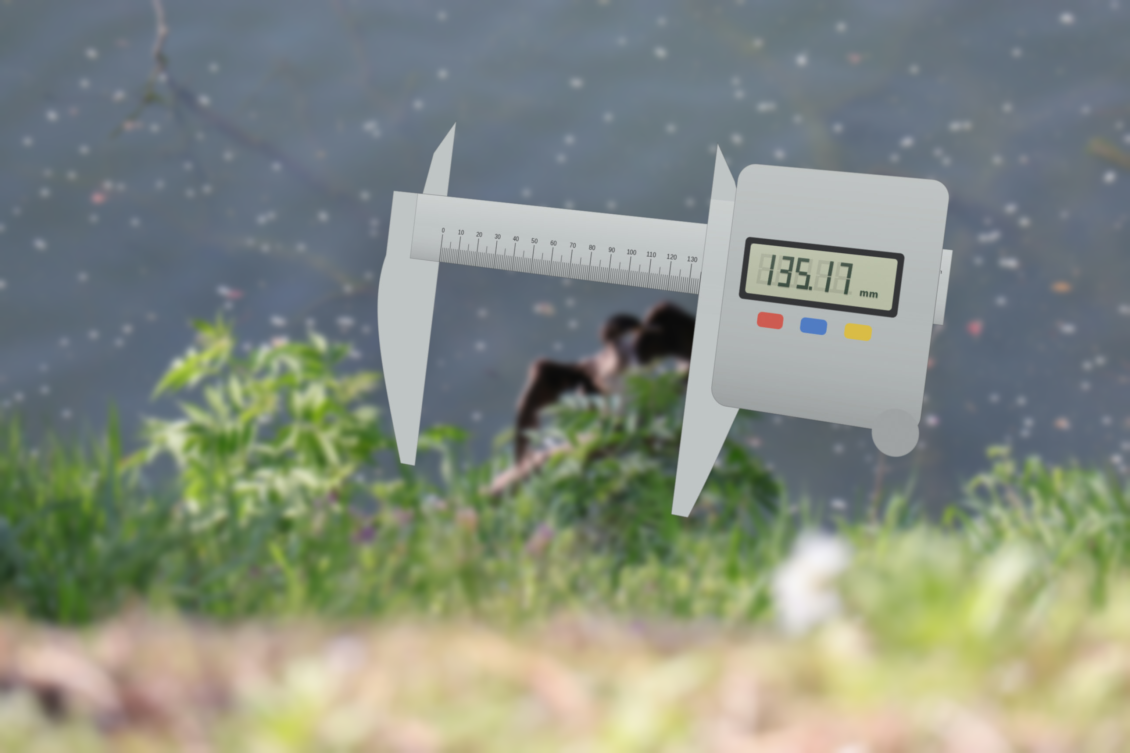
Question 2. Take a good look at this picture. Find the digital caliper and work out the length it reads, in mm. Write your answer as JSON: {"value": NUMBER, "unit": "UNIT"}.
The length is {"value": 135.17, "unit": "mm"}
